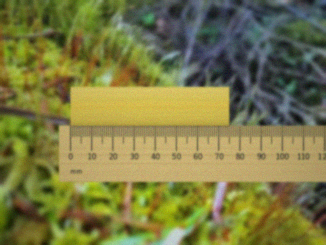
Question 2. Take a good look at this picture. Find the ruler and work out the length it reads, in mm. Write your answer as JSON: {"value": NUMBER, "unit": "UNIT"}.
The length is {"value": 75, "unit": "mm"}
